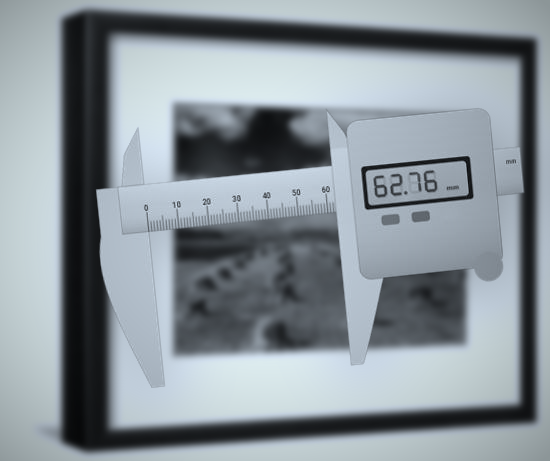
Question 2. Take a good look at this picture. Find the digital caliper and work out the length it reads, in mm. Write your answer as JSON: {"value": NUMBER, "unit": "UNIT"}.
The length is {"value": 62.76, "unit": "mm"}
